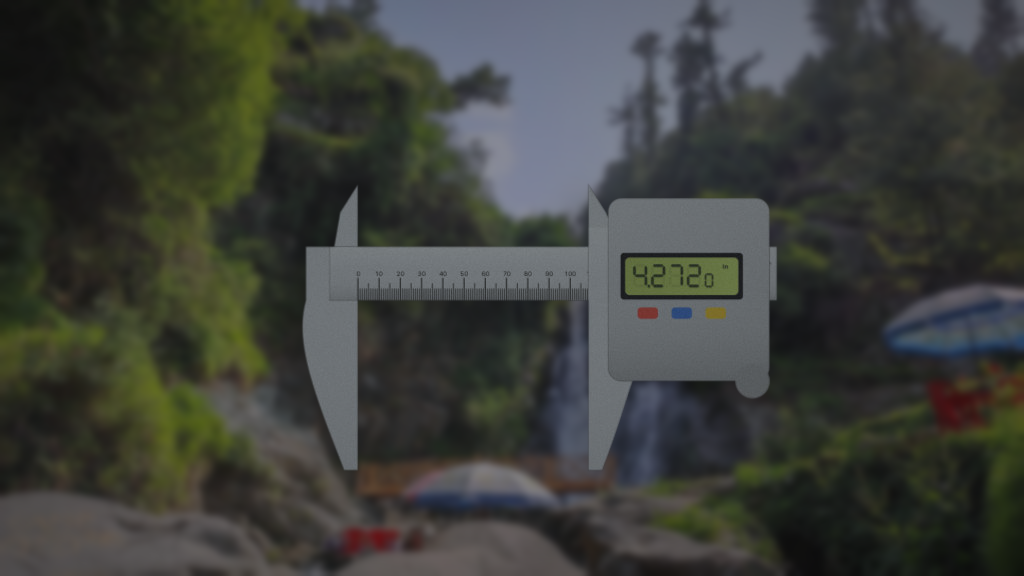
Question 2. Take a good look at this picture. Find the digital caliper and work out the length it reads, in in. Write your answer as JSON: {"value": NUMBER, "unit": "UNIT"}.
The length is {"value": 4.2720, "unit": "in"}
